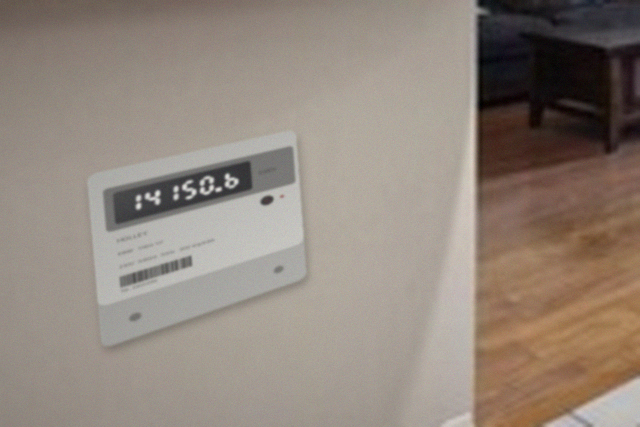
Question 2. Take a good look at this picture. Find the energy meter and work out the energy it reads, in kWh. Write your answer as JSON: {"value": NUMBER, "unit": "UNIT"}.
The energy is {"value": 14150.6, "unit": "kWh"}
